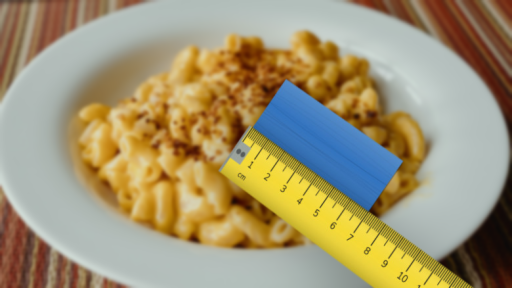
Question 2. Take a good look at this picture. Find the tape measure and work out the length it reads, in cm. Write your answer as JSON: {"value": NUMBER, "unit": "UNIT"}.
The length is {"value": 7, "unit": "cm"}
